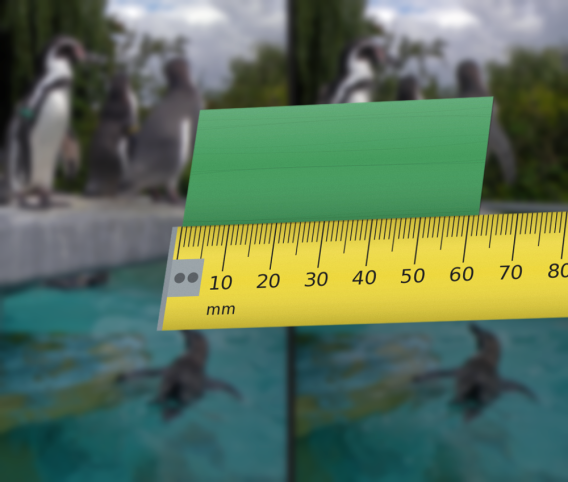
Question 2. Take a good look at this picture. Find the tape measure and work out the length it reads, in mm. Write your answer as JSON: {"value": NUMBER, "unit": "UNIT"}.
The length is {"value": 62, "unit": "mm"}
